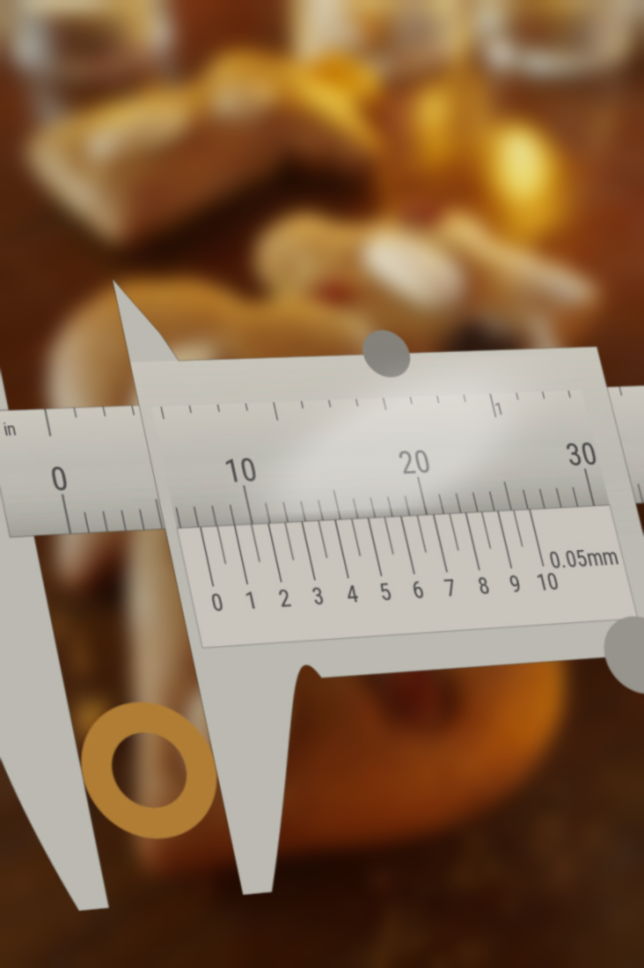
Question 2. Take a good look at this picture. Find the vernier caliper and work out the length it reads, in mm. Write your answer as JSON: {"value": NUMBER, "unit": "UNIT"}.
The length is {"value": 7.1, "unit": "mm"}
